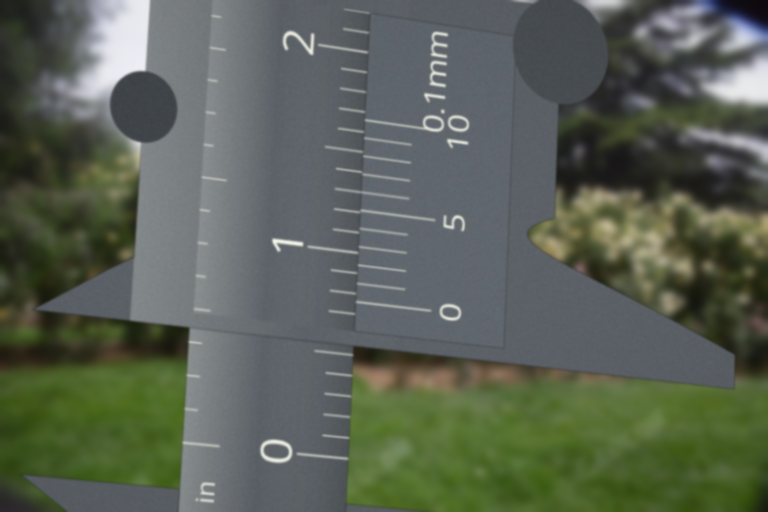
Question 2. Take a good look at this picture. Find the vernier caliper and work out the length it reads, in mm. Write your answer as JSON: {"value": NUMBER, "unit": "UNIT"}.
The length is {"value": 7.6, "unit": "mm"}
